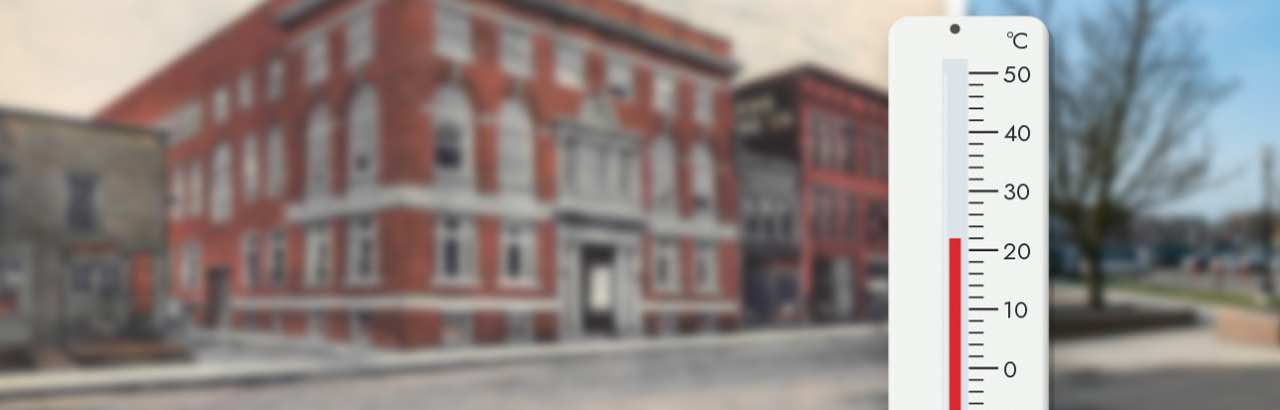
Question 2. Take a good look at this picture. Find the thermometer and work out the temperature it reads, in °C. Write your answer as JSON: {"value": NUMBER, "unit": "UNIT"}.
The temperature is {"value": 22, "unit": "°C"}
